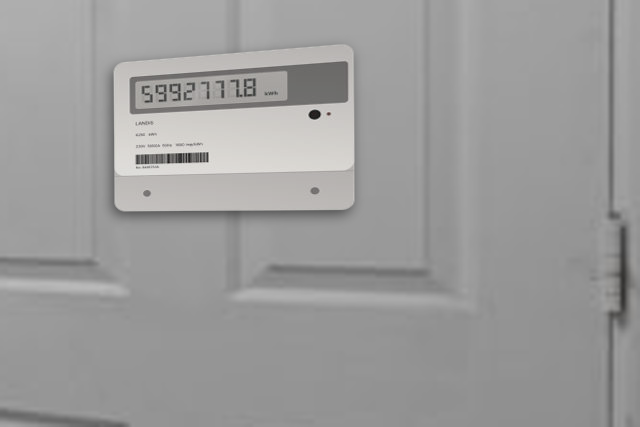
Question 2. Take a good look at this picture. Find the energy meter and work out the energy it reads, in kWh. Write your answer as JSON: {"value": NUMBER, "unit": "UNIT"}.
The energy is {"value": 5992777.8, "unit": "kWh"}
